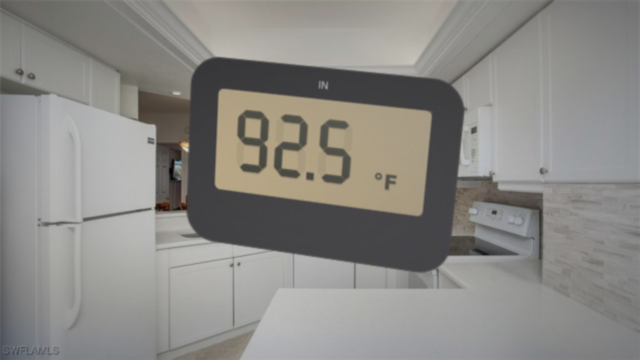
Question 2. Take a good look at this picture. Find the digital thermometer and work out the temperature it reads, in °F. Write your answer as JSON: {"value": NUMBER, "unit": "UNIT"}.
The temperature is {"value": 92.5, "unit": "°F"}
